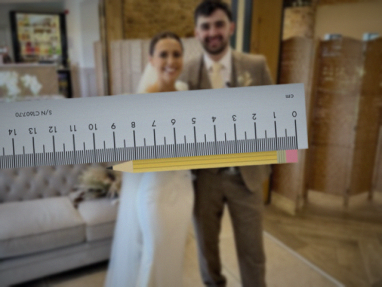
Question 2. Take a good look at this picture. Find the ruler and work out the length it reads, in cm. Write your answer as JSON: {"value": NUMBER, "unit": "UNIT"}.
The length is {"value": 9.5, "unit": "cm"}
